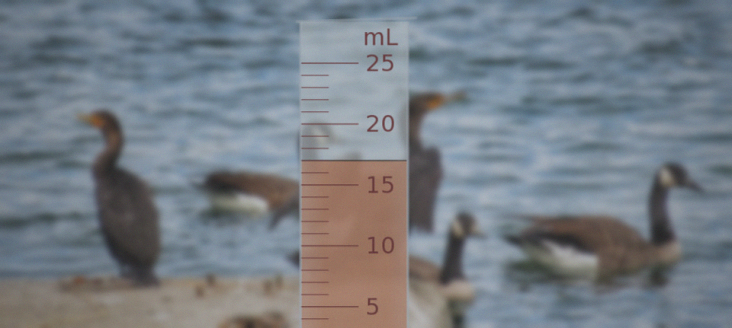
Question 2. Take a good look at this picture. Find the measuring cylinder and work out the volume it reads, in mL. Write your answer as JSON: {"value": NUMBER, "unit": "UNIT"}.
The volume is {"value": 17, "unit": "mL"}
